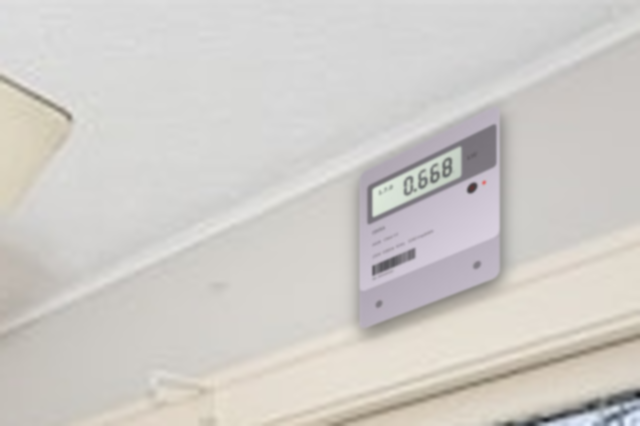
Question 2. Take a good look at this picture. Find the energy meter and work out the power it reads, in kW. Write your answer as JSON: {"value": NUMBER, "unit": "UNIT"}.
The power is {"value": 0.668, "unit": "kW"}
